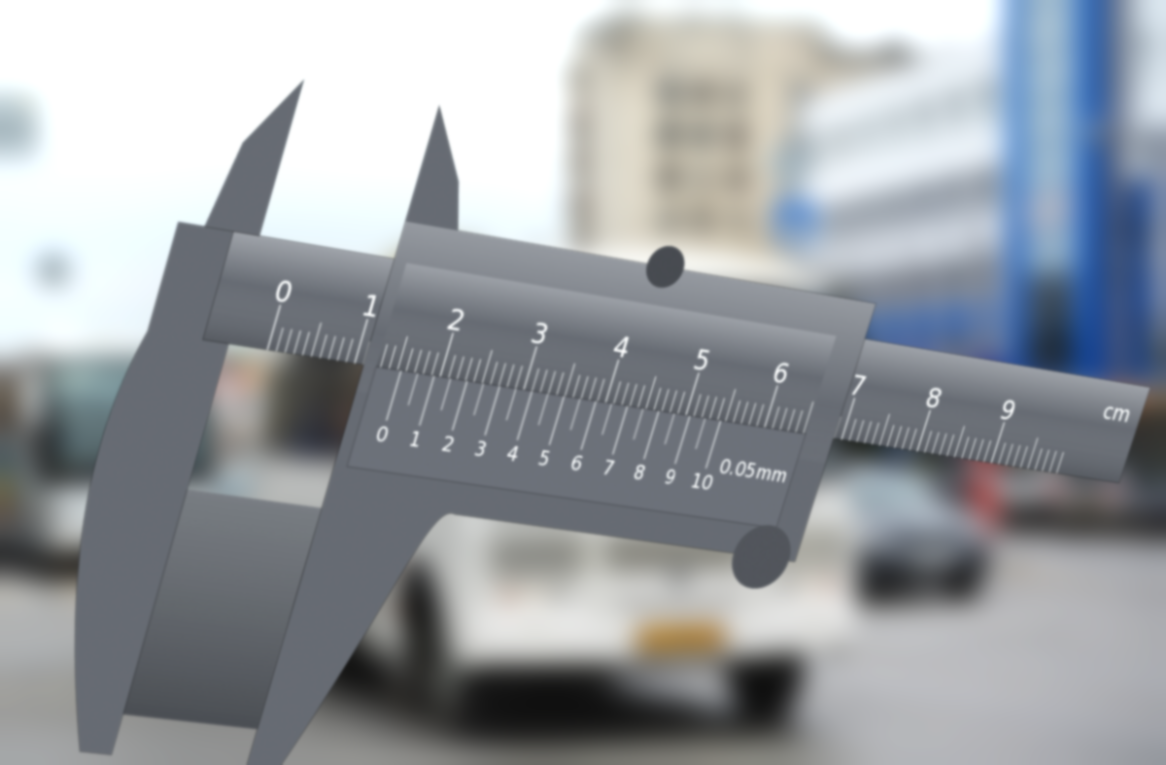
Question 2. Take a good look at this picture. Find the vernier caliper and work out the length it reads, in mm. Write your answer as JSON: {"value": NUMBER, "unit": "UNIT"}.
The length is {"value": 15.4, "unit": "mm"}
